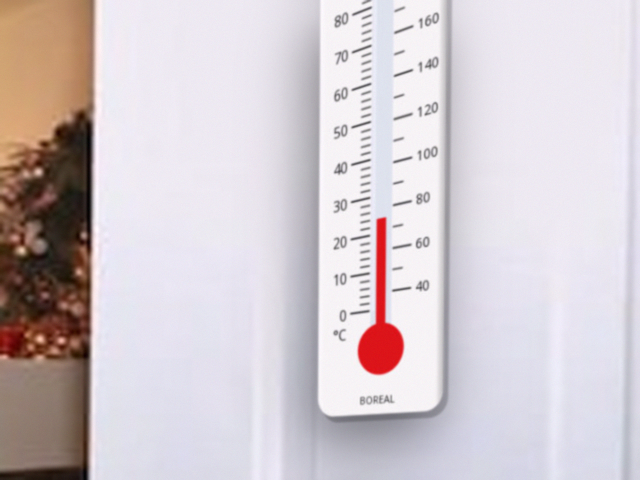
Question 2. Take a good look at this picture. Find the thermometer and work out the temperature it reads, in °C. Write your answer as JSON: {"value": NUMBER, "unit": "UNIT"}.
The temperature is {"value": 24, "unit": "°C"}
